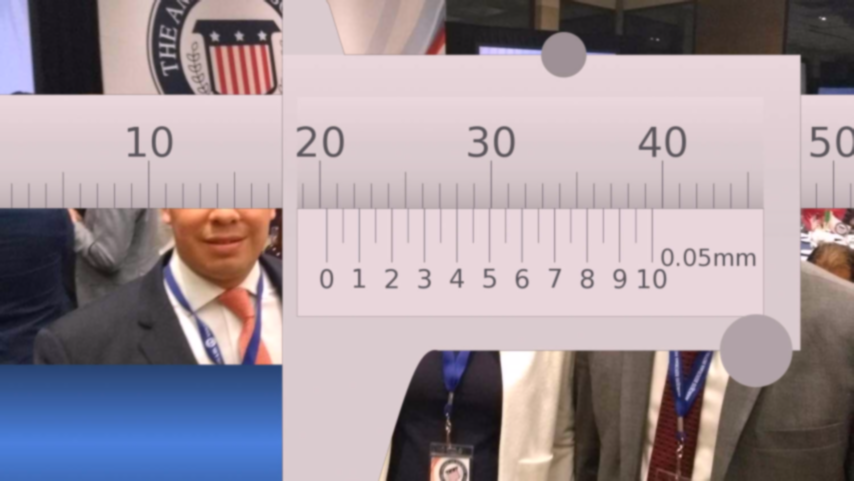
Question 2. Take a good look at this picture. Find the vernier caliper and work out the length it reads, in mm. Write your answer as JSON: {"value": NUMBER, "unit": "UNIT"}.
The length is {"value": 20.4, "unit": "mm"}
